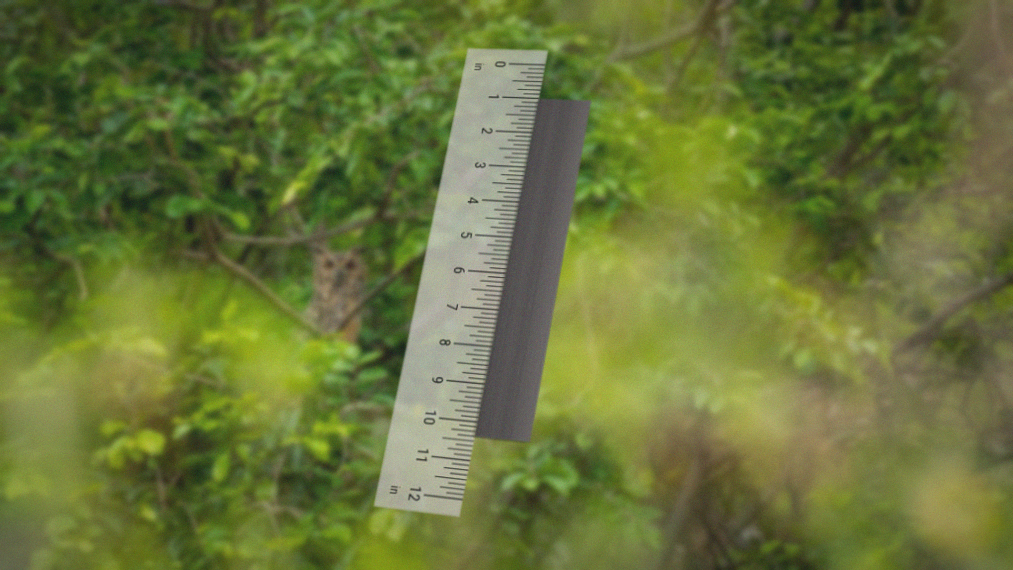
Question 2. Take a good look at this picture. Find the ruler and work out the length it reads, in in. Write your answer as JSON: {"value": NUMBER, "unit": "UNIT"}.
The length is {"value": 9.375, "unit": "in"}
